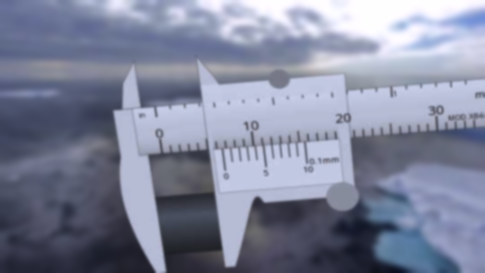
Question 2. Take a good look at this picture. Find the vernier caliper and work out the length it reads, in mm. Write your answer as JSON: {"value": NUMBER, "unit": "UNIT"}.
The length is {"value": 6.6, "unit": "mm"}
